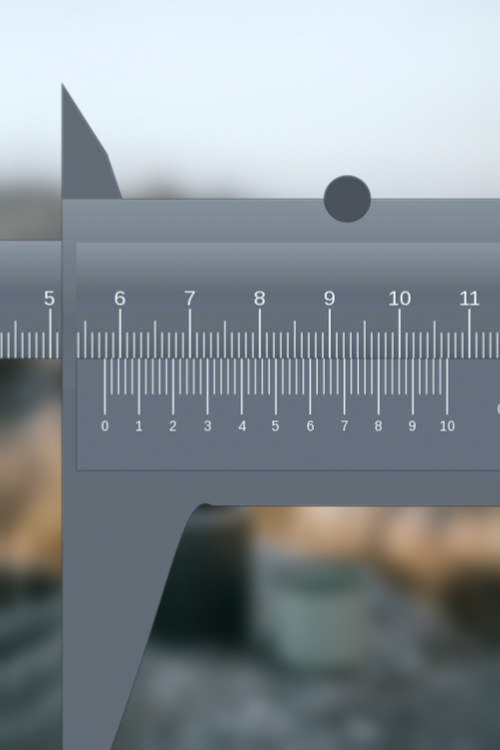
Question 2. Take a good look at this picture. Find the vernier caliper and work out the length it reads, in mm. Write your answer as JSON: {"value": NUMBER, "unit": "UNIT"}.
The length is {"value": 57.8, "unit": "mm"}
